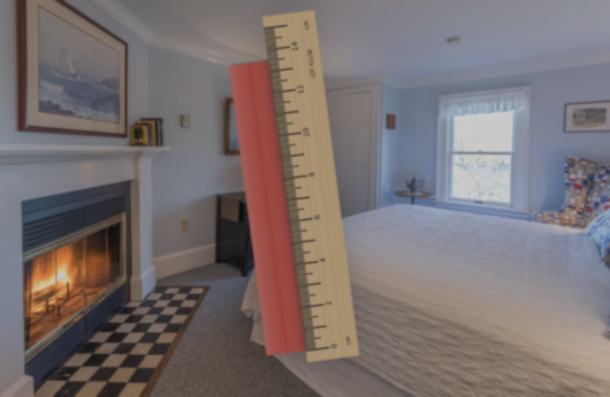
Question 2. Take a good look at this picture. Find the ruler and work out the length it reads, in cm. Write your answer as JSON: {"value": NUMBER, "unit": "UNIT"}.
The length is {"value": 13.5, "unit": "cm"}
